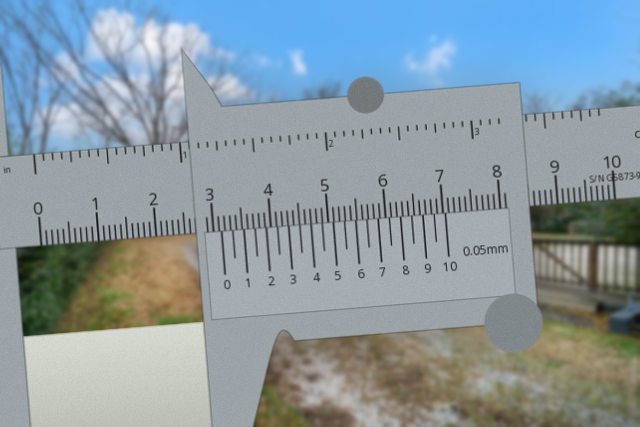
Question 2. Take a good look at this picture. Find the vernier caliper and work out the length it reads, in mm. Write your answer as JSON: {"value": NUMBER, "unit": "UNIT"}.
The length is {"value": 31.4, "unit": "mm"}
